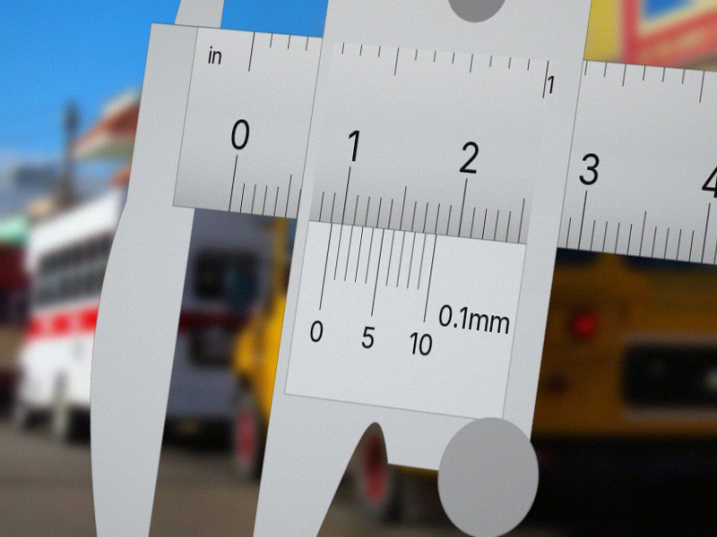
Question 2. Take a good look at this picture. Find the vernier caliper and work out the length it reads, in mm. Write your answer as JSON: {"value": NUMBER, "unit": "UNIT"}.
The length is {"value": 9.1, "unit": "mm"}
